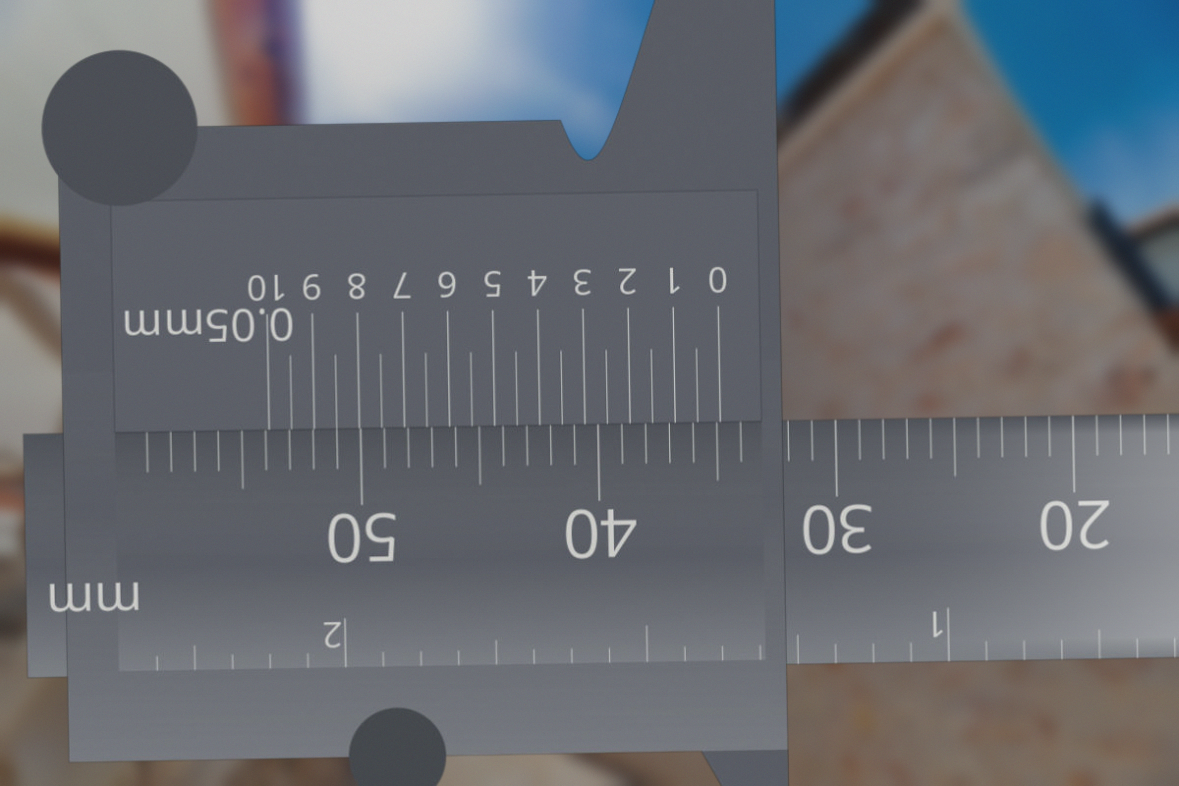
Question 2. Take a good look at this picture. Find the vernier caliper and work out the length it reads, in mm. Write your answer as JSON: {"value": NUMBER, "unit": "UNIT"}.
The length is {"value": 34.85, "unit": "mm"}
